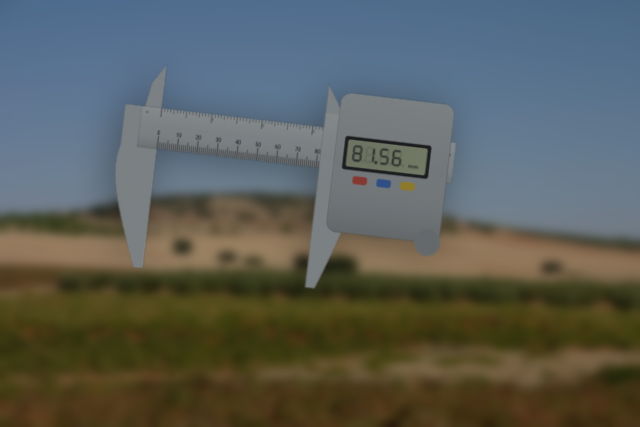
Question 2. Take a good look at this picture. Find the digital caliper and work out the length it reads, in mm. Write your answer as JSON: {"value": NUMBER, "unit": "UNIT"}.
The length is {"value": 81.56, "unit": "mm"}
